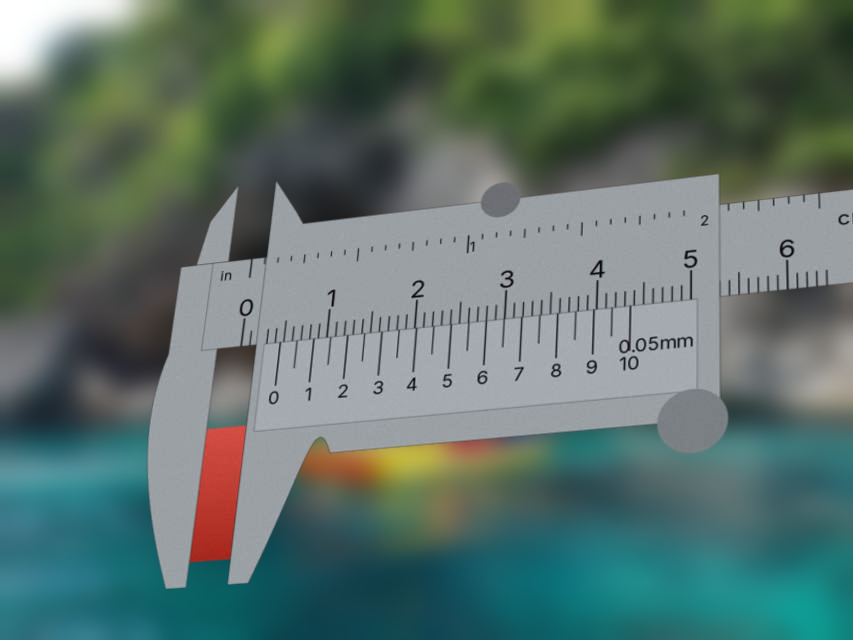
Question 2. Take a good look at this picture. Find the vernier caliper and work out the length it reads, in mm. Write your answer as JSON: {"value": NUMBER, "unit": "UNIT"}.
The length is {"value": 4.6, "unit": "mm"}
